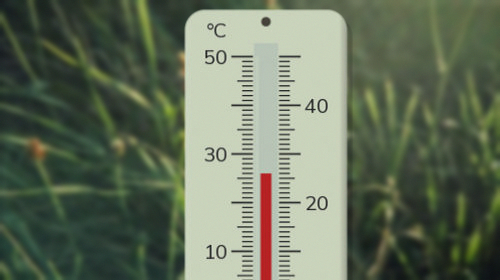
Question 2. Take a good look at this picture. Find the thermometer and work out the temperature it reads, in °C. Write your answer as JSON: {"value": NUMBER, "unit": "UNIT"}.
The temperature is {"value": 26, "unit": "°C"}
